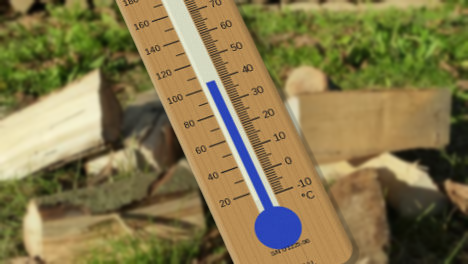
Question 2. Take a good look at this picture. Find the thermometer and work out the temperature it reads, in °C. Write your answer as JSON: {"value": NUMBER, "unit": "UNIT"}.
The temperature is {"value": 40, "unit": "°C"}
